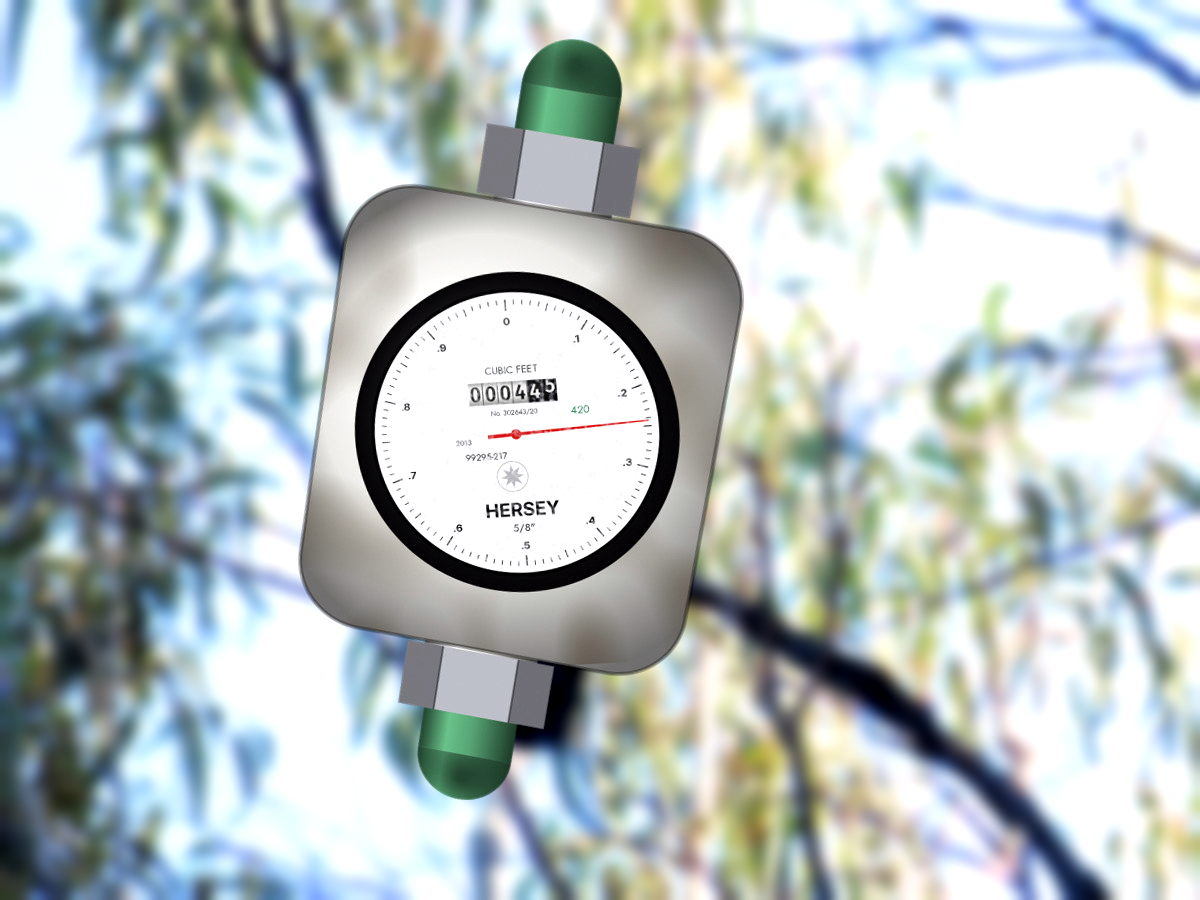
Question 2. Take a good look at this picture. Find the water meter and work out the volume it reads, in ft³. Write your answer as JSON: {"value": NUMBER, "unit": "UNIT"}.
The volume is {"value": 445.24, "unit": "ft³"}
